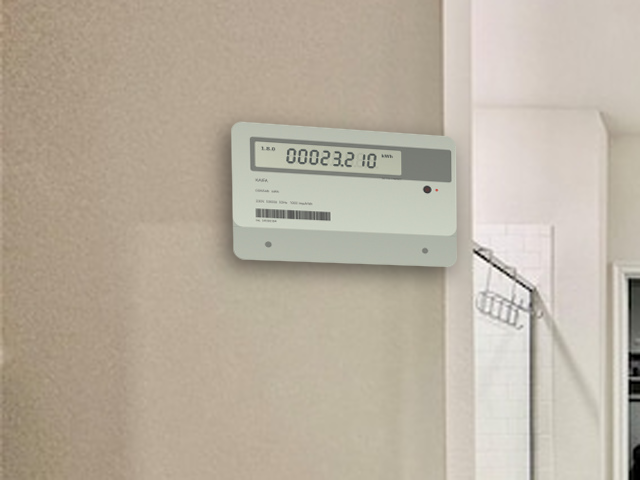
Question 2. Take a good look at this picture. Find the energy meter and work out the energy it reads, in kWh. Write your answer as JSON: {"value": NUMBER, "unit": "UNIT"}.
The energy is {"value": 23.210, "unit": "kWh"}
